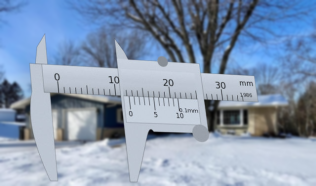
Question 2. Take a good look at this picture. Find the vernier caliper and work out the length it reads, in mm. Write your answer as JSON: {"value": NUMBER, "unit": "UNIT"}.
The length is {"value": 12.4, "unit": "mm"}
